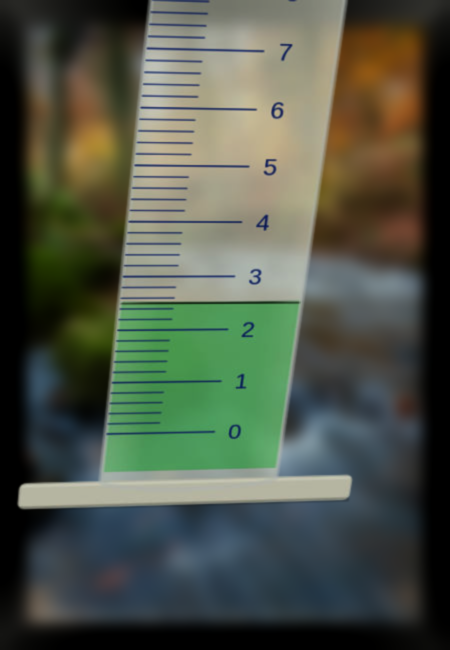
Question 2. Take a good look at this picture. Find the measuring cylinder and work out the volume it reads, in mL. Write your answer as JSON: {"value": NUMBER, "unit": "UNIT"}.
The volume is {"value": 2.5, "unit": "mL"}
